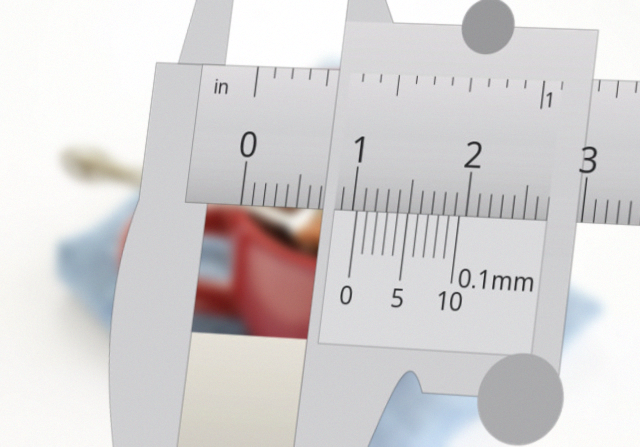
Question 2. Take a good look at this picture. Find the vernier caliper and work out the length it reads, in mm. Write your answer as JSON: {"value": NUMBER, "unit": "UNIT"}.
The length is {"value": 10.4, "unit": "mm"}
